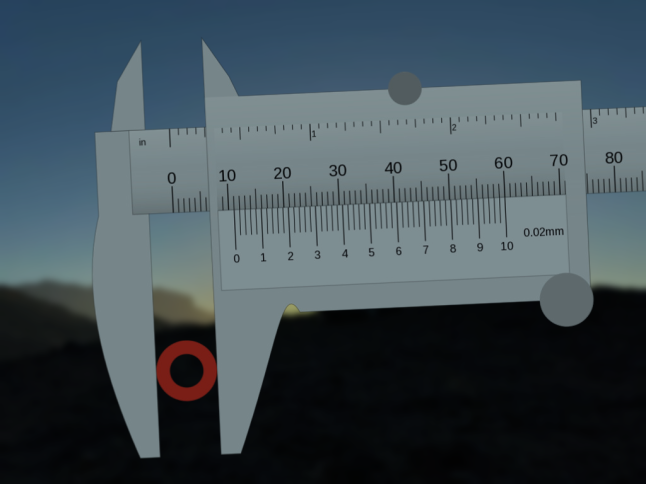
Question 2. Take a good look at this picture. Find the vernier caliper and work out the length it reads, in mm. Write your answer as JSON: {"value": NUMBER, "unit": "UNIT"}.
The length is {"value": 11.0, "unit": "mm"}
